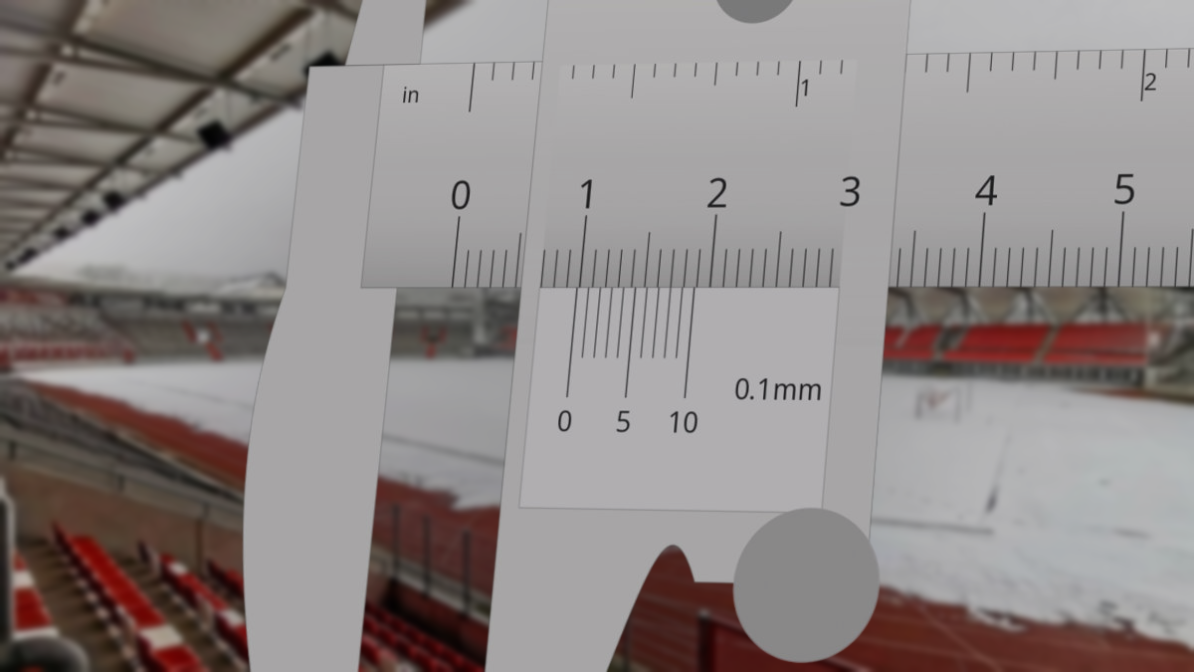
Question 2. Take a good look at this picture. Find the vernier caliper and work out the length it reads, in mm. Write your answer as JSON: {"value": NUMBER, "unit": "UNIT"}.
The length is {"value": 9.8, "unit": "mm"}
